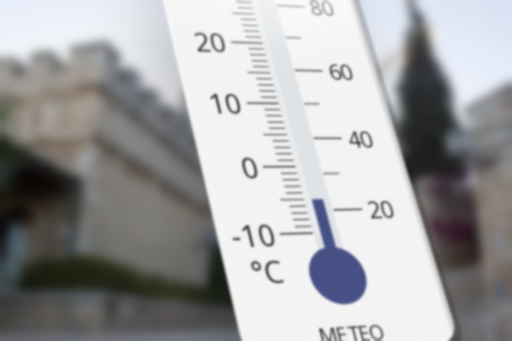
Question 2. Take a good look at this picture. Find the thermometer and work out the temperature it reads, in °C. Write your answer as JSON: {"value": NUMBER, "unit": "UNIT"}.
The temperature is {"value": -5, "unit": "°C"}
